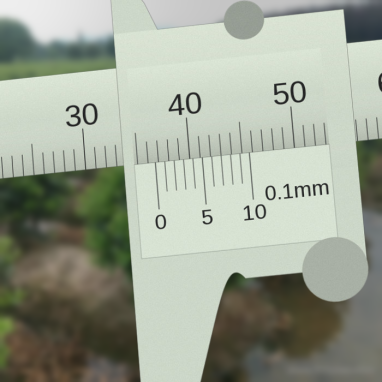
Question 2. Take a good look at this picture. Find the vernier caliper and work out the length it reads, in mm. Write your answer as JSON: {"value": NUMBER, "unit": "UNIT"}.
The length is {"value": 36.7, "unit": "mm"}
